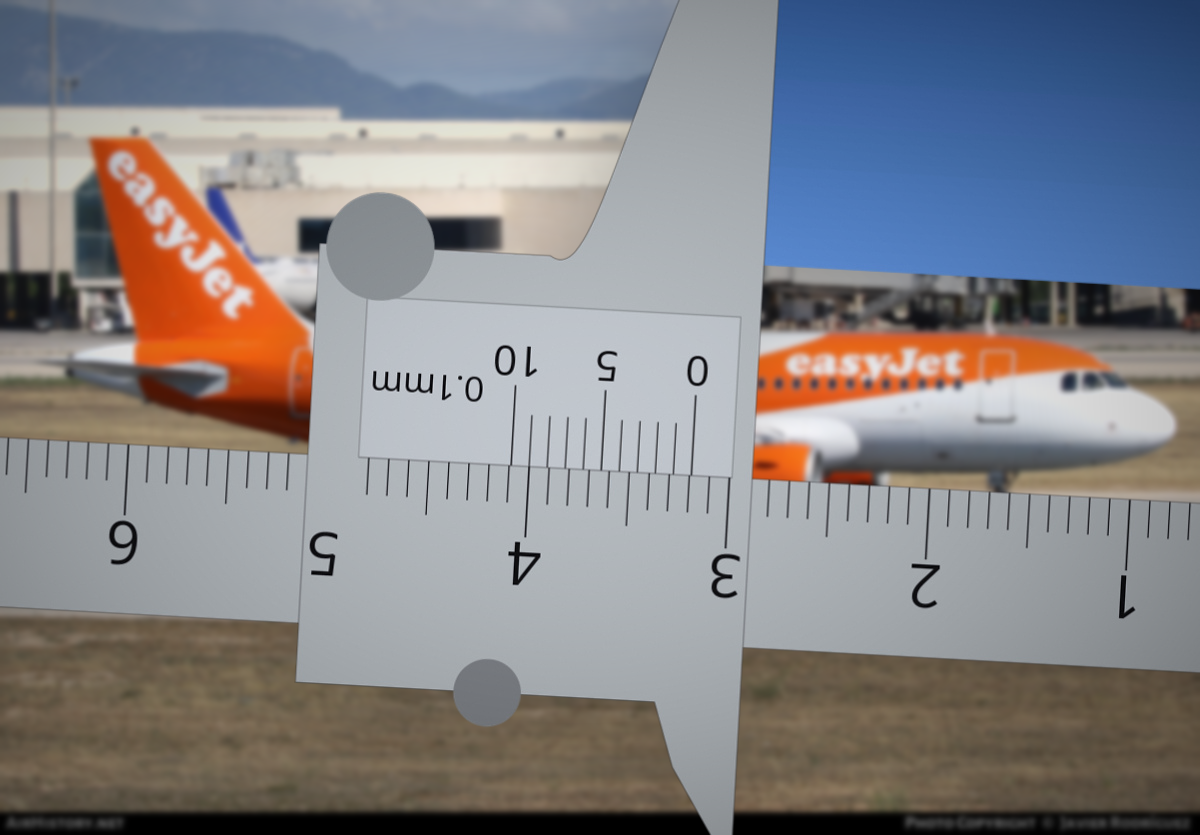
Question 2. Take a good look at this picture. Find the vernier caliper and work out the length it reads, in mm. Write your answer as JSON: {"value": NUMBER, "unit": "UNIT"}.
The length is {"value": 31.9, "unit": "mm"}
